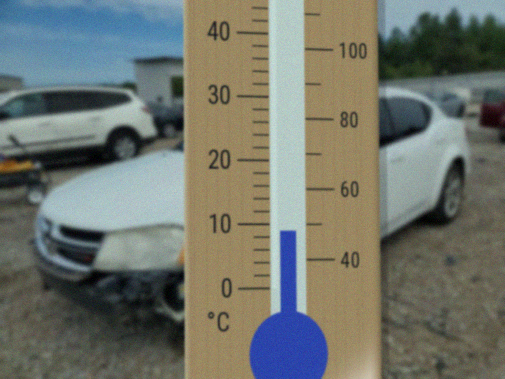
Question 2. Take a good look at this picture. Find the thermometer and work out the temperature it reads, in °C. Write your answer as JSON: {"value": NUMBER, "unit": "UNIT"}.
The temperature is {"value": 9, "unit": "°C"}
